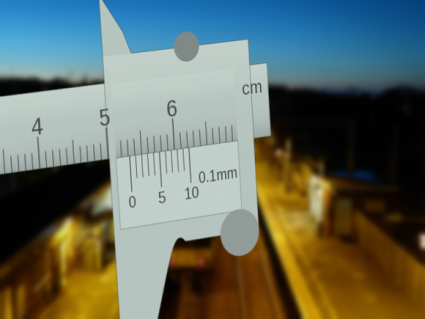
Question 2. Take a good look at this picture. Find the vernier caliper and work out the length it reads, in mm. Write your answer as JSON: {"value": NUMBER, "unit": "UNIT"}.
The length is {"value": 53.2, "unit": "mm"}
